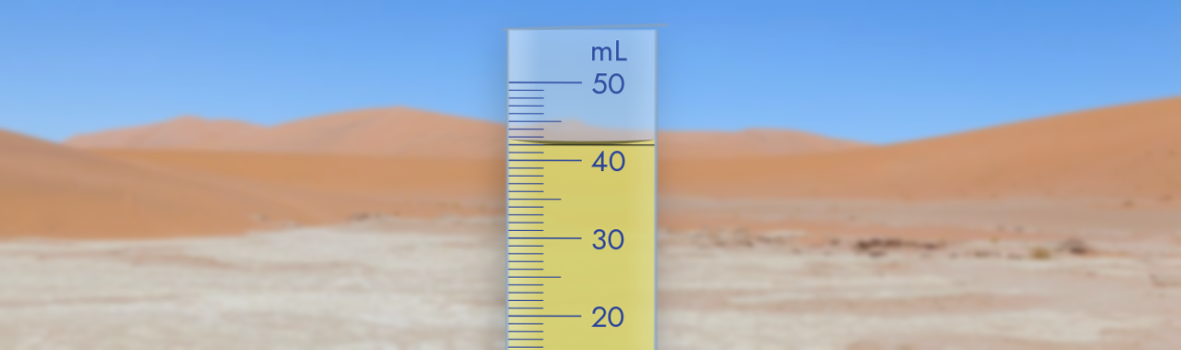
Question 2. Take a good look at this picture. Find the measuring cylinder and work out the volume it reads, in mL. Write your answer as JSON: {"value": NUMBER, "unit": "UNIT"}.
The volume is {"value": 42, "unit": "mL"}
